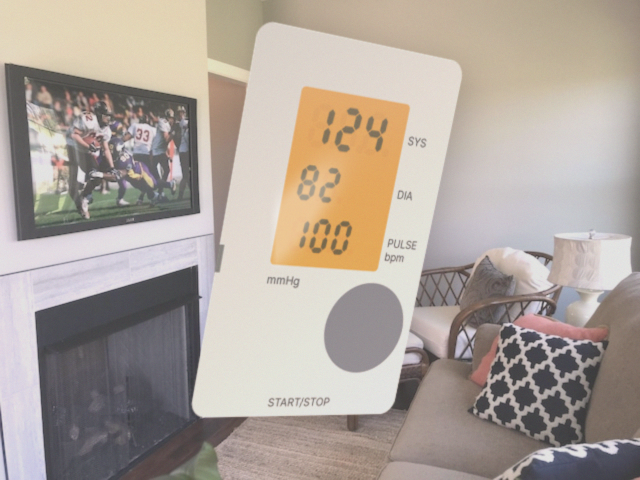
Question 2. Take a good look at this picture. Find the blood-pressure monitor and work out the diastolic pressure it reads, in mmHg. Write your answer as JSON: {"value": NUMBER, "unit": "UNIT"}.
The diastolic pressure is {"value": 82, "unit": "mmHg"}
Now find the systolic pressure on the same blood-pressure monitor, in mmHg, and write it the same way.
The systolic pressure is {"value": 124, "unit": "mmHg"}
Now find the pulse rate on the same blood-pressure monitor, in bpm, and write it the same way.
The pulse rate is {"value": 100, "unit": "bpm"}
